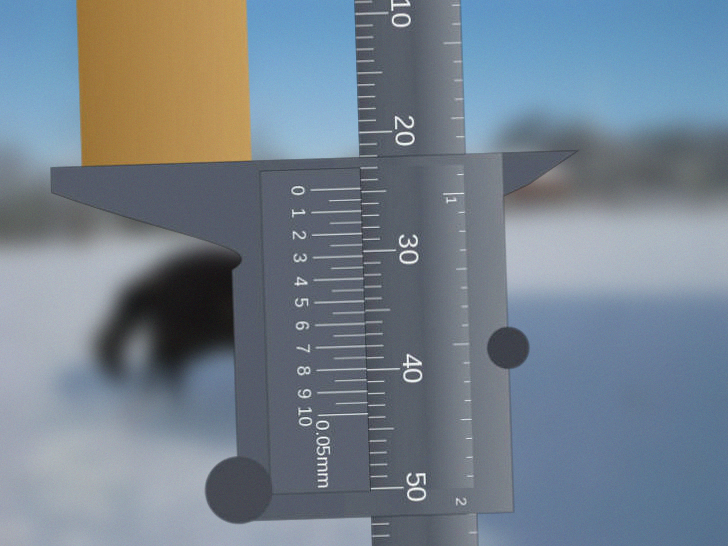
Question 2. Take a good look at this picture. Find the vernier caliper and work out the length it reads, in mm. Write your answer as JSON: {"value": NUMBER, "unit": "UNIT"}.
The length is {"value": 24.7, "unit": "mm"}
